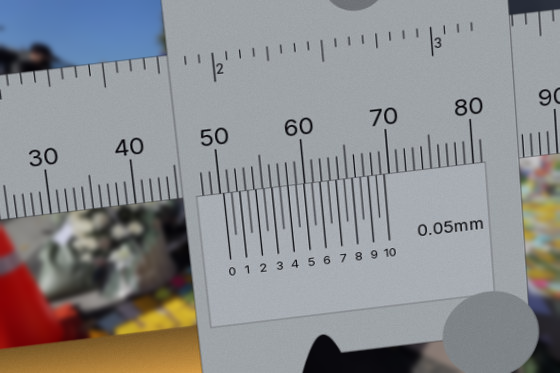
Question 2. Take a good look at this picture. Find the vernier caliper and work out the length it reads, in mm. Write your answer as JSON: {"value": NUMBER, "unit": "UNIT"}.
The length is {"value": 50.4, "unit": "mm"}
